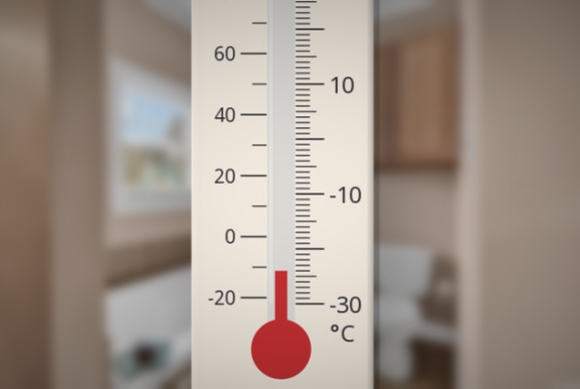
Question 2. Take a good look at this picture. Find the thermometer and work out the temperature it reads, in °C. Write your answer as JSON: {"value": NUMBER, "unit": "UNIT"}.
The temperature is {"value": -24, "unit": "°C"}
